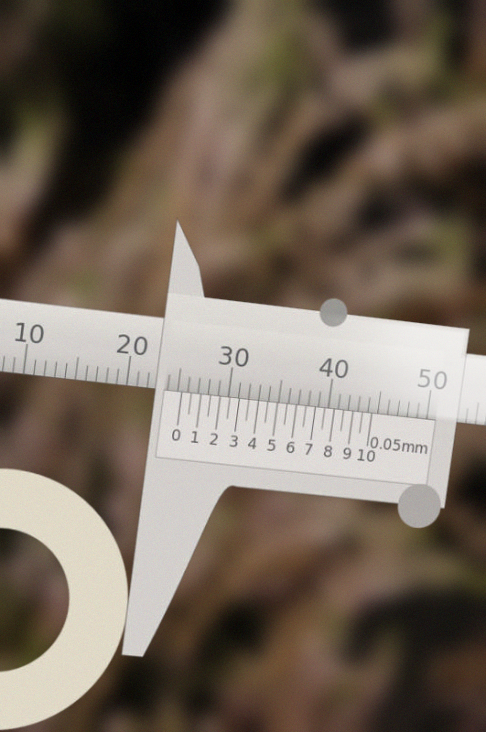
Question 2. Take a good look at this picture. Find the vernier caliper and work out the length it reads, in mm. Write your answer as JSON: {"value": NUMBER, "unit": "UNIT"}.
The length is {"value": 25.4, "unit": "mm"}
